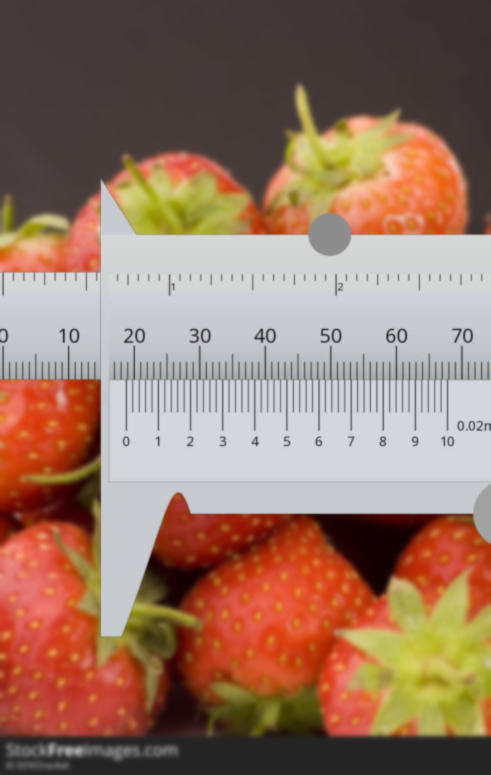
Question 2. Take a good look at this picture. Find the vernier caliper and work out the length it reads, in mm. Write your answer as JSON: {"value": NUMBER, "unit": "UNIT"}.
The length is {"value": 18.8, "unit": "mm"}
